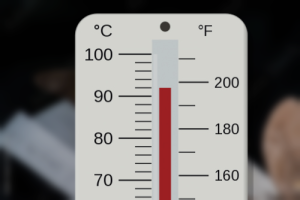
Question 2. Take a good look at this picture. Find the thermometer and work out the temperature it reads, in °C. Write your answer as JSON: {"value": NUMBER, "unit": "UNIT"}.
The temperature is {"value": 92, "unit": "°C"}
